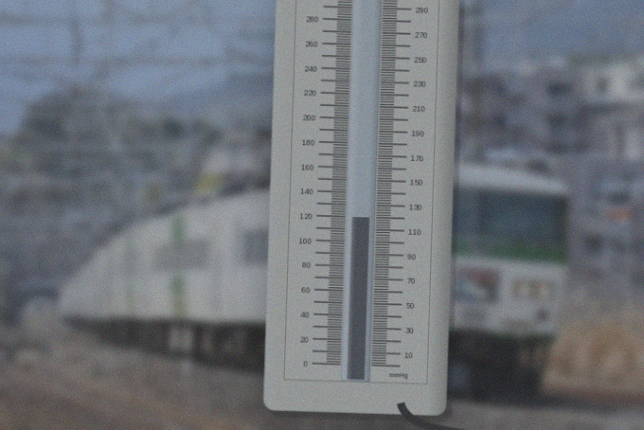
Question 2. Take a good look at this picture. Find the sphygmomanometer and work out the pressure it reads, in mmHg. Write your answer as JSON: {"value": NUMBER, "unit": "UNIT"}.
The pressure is {"value": 120, "unit": "mmHg"}
